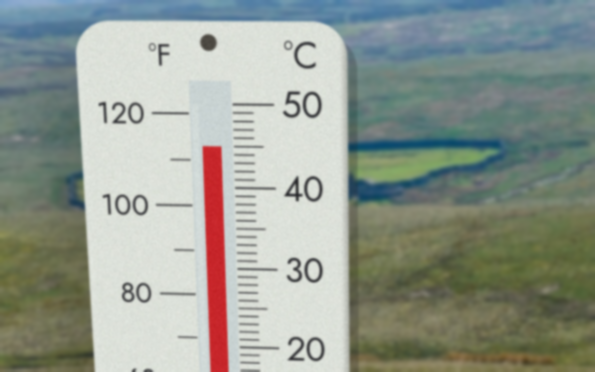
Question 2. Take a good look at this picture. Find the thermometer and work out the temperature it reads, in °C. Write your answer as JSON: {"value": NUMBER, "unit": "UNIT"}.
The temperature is {"value": 45, "unit": "°C"}
